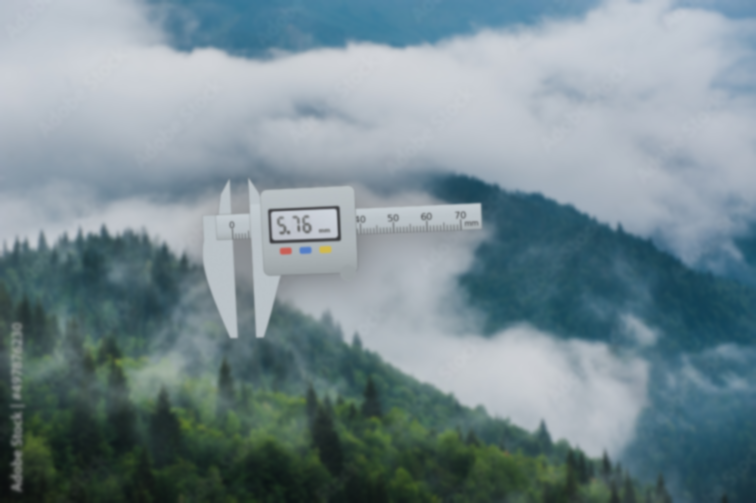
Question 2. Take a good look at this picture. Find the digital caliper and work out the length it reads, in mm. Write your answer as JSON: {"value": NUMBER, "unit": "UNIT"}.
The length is {"value": 5.76, "unit": "mm"}
